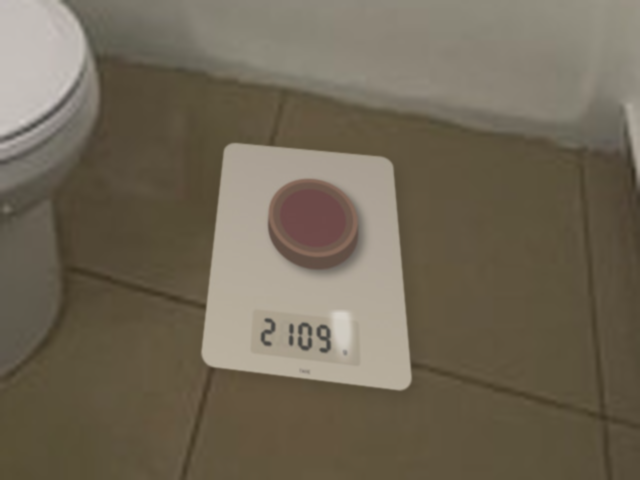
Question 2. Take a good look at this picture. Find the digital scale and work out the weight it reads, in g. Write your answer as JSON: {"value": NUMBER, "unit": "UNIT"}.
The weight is {"value": 2109, "unit": "g"}
